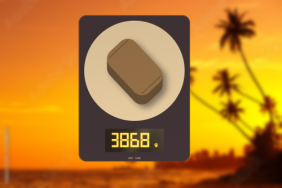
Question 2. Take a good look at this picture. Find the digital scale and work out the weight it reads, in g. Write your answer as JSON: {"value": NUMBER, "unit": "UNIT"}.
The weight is {"value": 3868, "unit": "g"}
